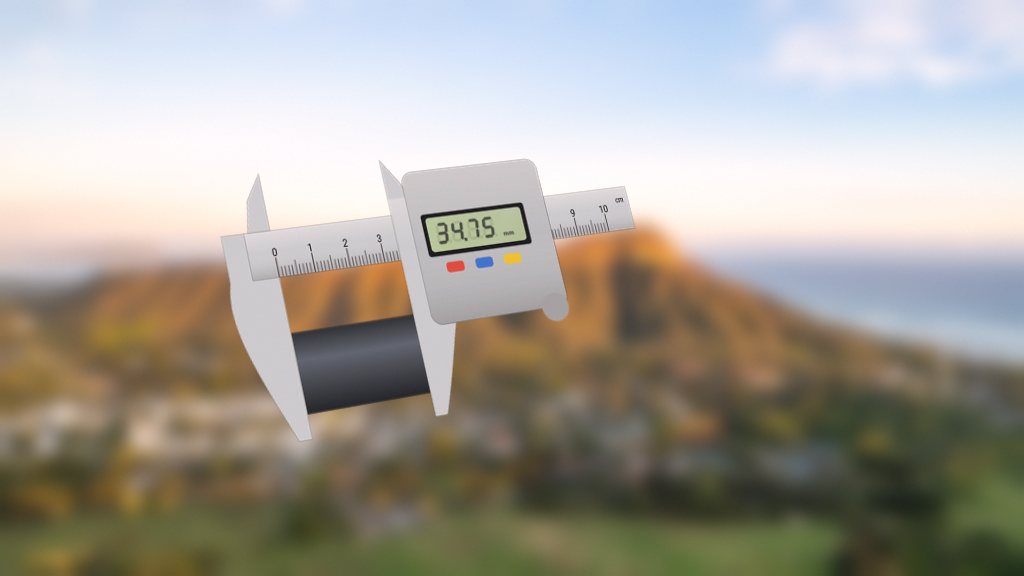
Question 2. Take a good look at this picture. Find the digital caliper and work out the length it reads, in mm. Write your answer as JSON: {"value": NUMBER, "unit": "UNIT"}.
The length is {"value": 34.75, "unit": "mm"}
